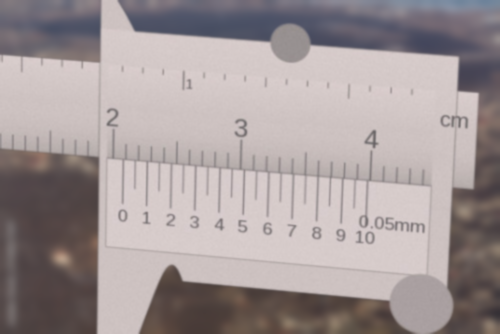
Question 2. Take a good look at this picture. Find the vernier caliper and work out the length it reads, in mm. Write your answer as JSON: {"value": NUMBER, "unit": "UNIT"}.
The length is {"value": 20.8, "unit": "mm"}
